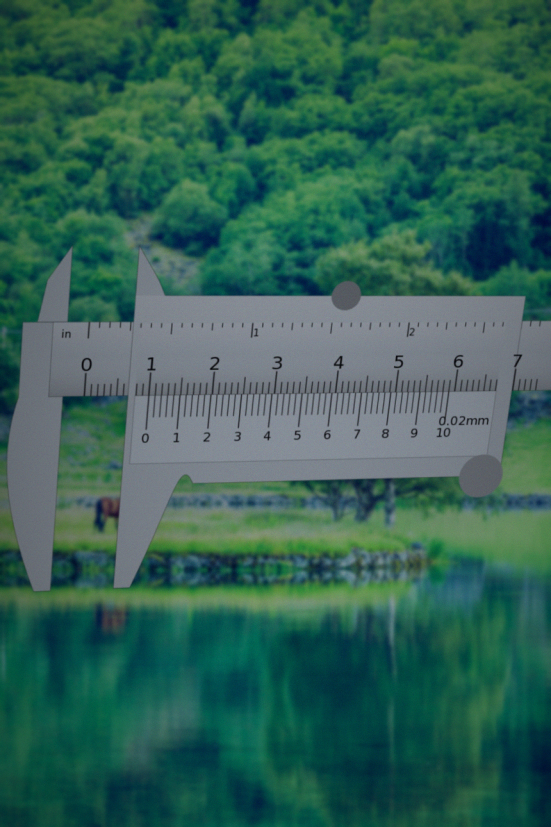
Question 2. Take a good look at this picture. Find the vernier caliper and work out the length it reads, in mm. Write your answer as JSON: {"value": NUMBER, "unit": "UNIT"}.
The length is {"value": 10.0, "unit": "mm"}
